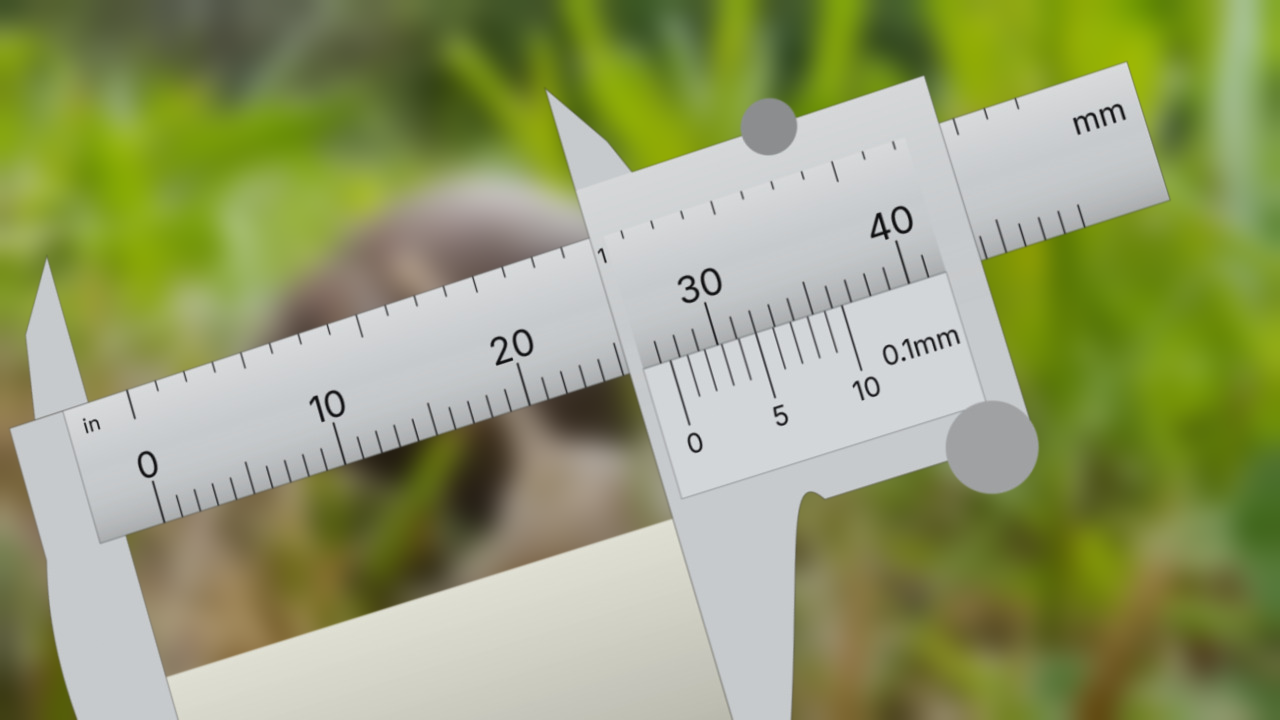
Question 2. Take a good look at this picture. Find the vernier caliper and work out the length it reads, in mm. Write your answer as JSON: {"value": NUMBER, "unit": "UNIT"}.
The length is {"value": 27.5, "unit": "mm"}
